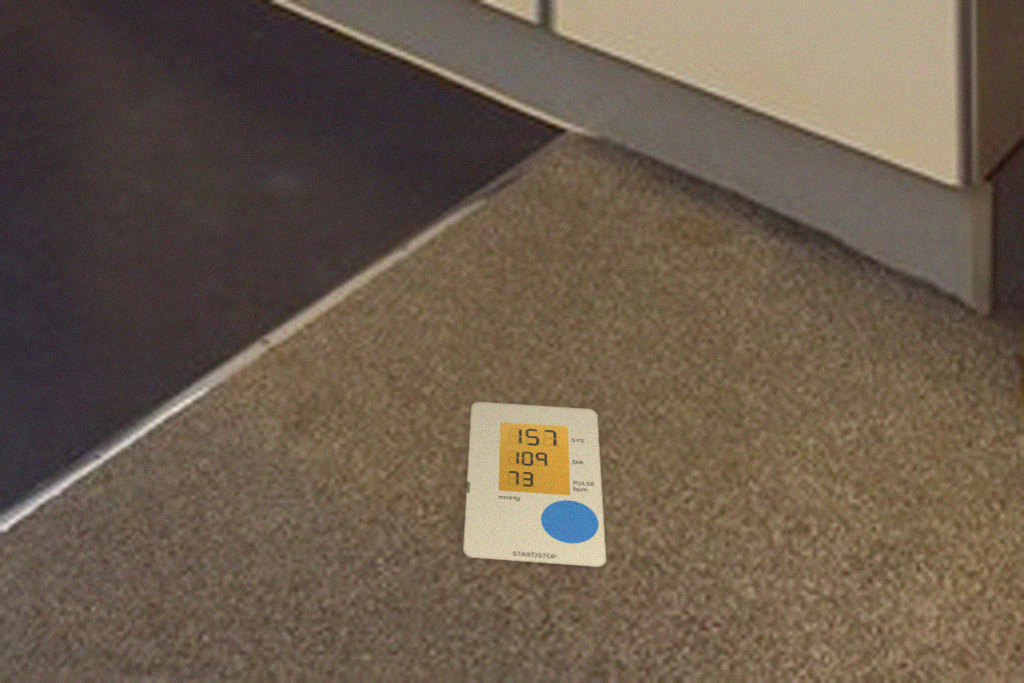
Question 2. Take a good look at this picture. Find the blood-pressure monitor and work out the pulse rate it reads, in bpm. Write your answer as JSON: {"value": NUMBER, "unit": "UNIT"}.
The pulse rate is {"value": 73, "unit": "bpm"}
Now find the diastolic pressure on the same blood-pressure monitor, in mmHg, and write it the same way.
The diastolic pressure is {"value": 109, "unit": "mmHg"}
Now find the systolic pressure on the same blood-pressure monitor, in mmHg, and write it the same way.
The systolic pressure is {"value": 157, "unit": "mmHg"}
